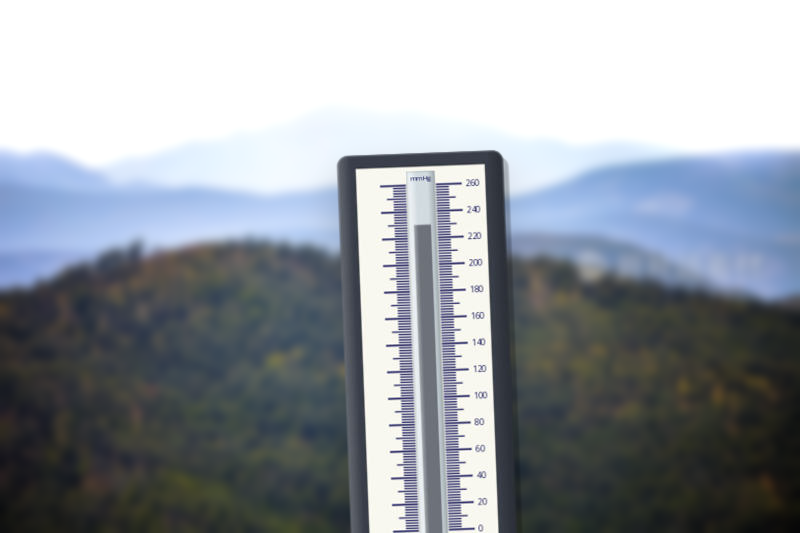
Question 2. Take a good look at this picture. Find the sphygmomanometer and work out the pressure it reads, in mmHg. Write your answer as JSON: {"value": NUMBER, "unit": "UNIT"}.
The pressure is {"value": 230, "unit": "mmHg"}
